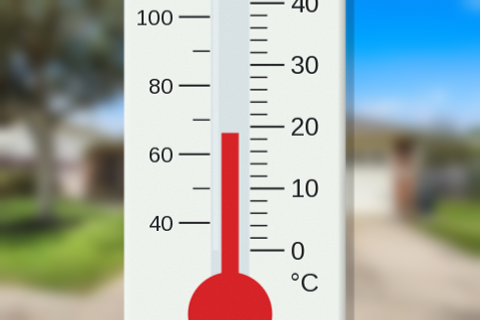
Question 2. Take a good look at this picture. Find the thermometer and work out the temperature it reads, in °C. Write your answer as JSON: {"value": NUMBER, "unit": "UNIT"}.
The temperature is {"value": 19, "unit": "°C"}
